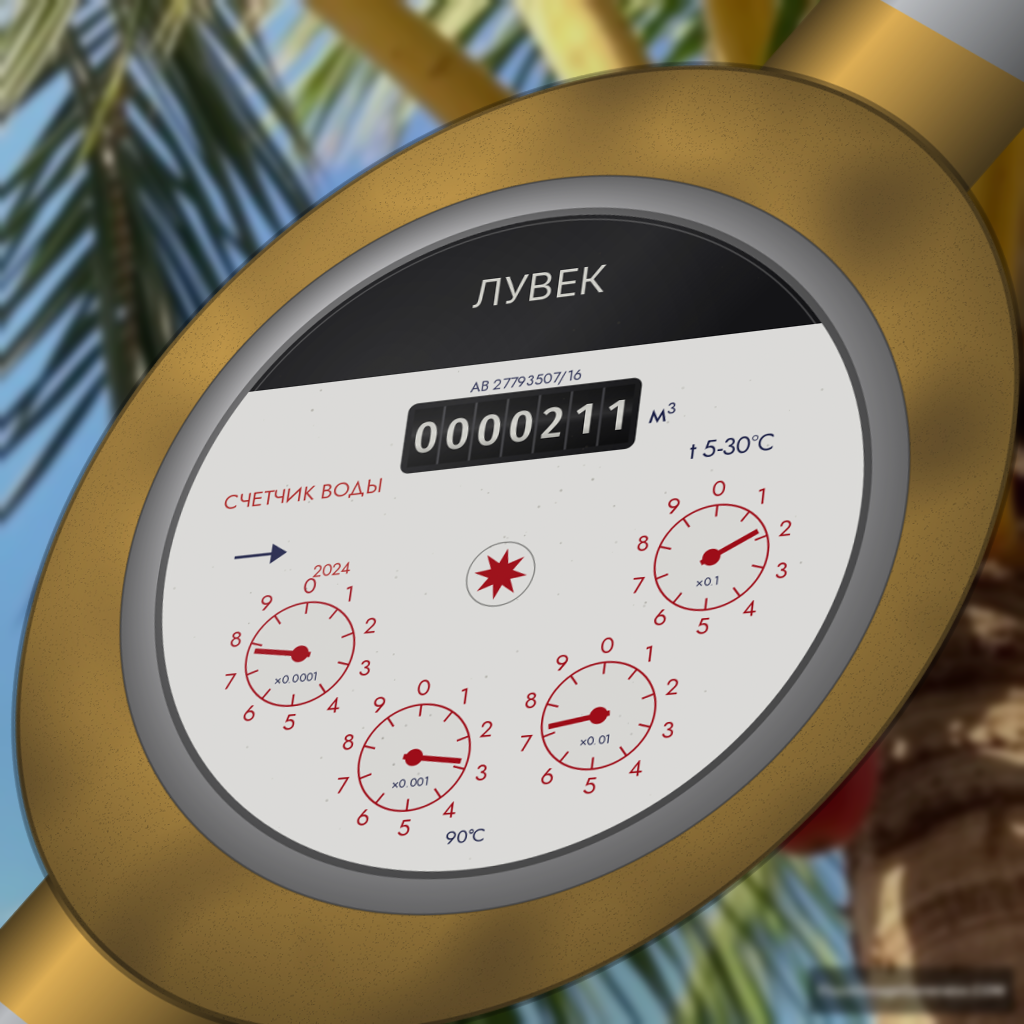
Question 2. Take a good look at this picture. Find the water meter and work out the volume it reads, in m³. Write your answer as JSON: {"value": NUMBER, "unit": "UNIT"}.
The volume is {"value": 211.1727, "unit": "m³"}
